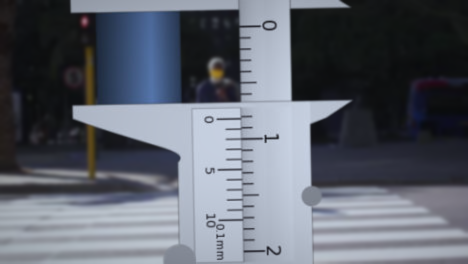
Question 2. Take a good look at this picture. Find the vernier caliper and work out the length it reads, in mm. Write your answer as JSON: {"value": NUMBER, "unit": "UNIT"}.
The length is {"value": 8.2, "unit": "mm"}
